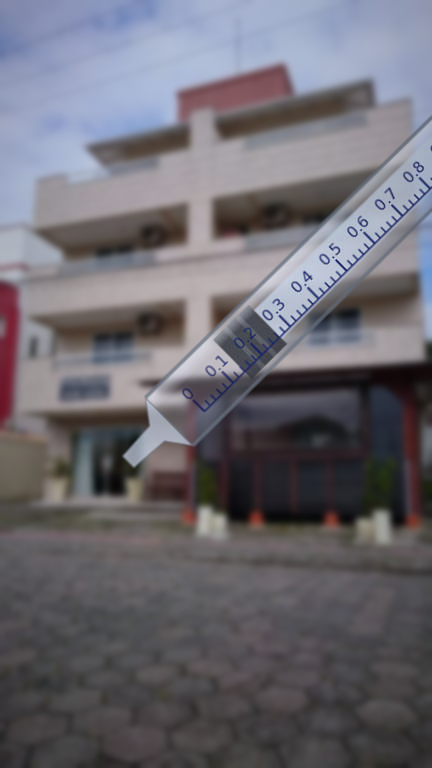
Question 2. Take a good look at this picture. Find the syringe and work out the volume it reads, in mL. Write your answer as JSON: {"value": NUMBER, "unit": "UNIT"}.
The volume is {"value": 0.14, "unit": "mL"}
